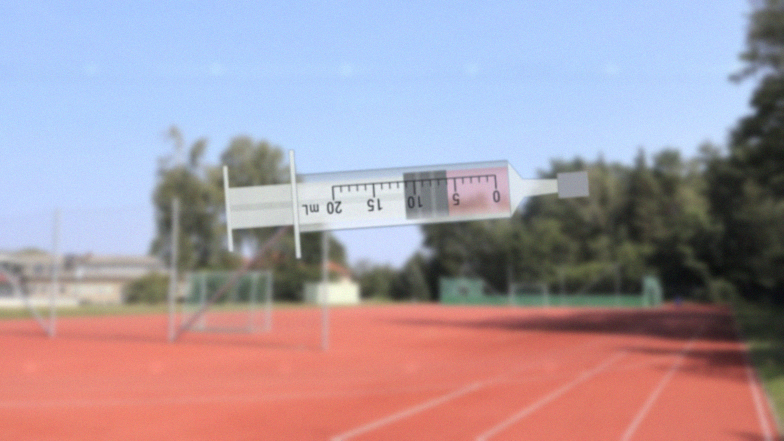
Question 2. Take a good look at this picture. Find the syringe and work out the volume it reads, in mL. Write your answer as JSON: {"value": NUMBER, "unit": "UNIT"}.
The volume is {"value": 6, "unit": "mL"}
